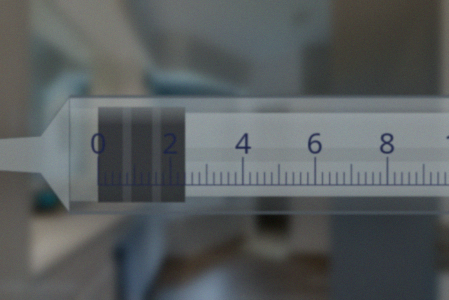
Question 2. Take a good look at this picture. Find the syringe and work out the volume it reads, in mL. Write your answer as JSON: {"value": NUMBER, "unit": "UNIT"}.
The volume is {"value": 0, "unit": "mL"}
